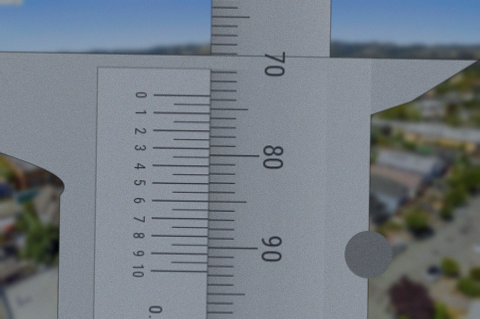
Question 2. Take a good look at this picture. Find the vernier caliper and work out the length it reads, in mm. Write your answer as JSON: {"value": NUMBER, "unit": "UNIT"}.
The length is {"value": 73.6, "unit": "mm"}
